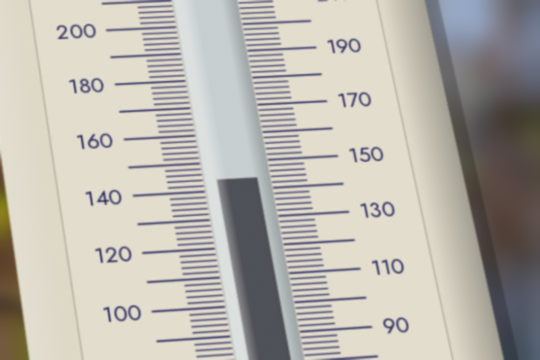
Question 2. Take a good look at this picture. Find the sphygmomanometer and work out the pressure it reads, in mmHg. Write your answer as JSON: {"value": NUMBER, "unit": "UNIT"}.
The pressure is {"value": 144, "unit": "mmHg"}
